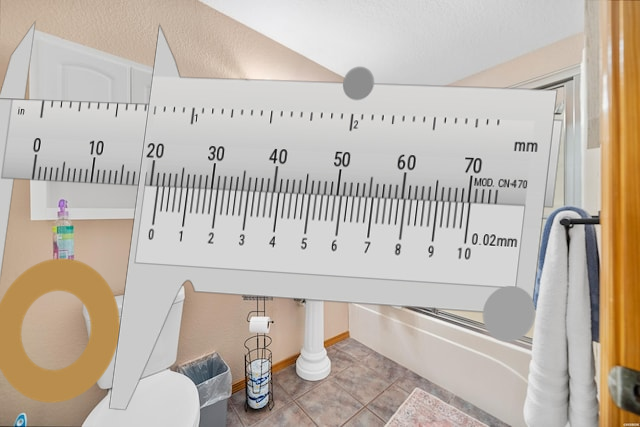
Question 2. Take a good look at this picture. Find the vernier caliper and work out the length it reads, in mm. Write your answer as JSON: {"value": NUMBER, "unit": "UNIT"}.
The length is {"value": 21.2, "unit": "mm"}
